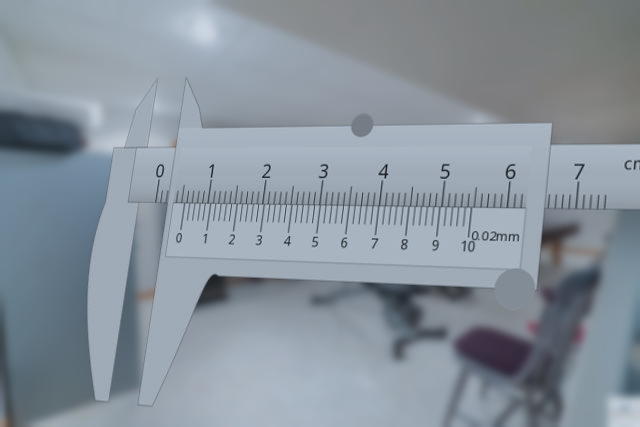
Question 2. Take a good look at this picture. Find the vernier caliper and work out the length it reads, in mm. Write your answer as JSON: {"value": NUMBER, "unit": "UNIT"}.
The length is {"value": 5.6, "unit": "mm"}
